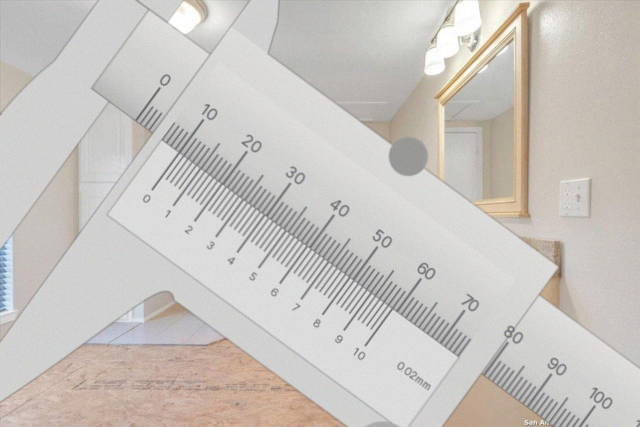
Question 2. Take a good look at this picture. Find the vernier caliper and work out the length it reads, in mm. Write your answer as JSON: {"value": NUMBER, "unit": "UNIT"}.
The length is {"value": 10.0, "unit": "mm"}
